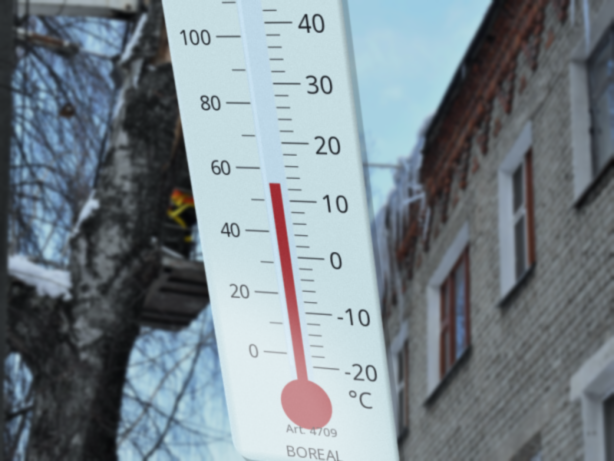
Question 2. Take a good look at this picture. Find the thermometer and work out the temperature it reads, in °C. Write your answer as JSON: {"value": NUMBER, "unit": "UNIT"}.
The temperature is {"value": 13, "unit": "°C"}
